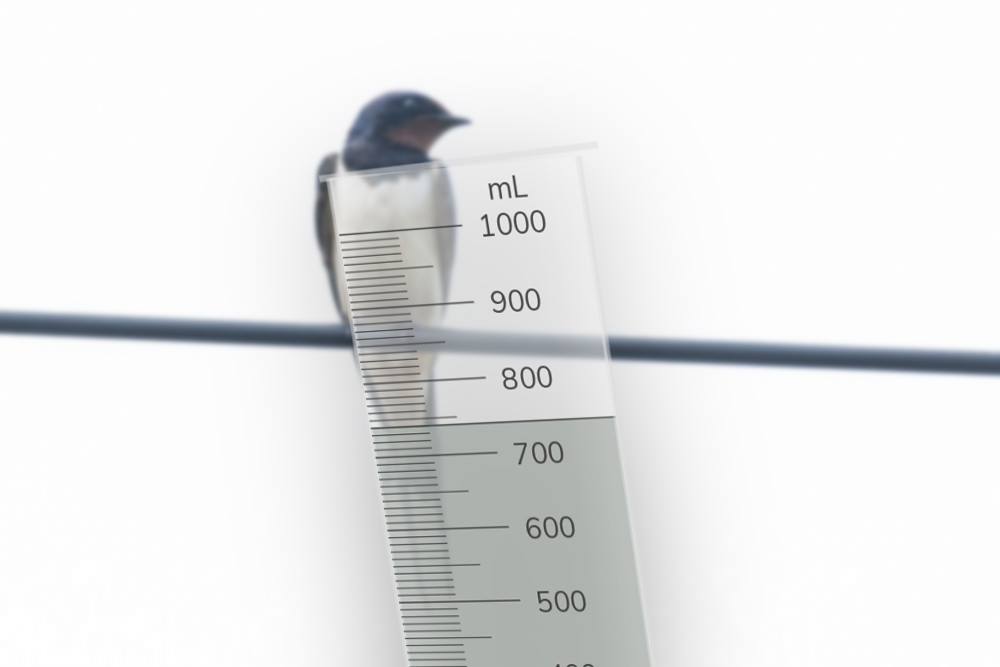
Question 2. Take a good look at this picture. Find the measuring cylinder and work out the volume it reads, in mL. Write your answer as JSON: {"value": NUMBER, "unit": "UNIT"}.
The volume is {"value": 740, "unit": "mL"}
